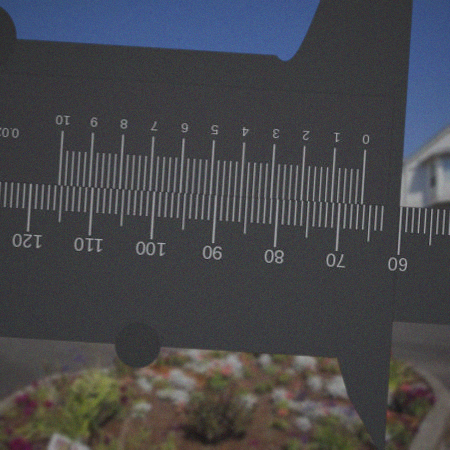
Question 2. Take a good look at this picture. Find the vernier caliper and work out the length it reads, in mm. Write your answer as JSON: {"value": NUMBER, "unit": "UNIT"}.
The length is {"value": 66.4, "unit": "mm"}
